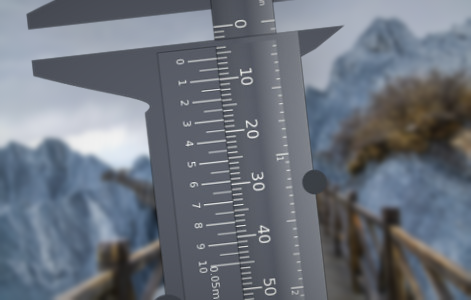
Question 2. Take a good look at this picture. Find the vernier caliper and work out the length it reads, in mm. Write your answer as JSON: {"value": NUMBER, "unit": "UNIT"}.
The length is {"value": 6.0, "unit": "mm"}
